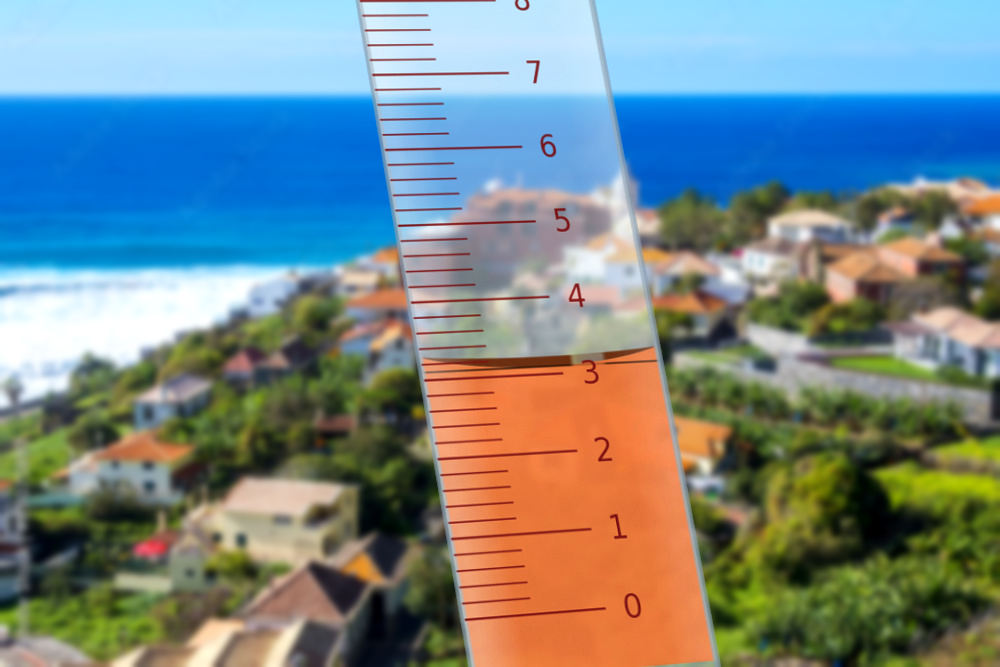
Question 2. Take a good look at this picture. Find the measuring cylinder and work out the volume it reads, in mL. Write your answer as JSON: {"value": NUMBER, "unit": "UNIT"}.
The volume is {"value": 3.1, "unit": "mL"}
